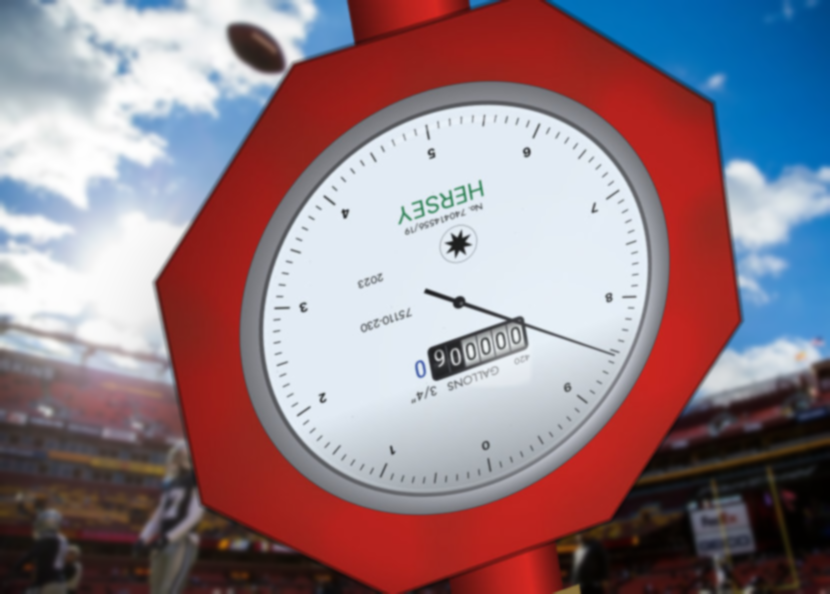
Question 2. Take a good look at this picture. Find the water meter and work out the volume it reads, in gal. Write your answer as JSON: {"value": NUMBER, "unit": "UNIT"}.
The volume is {"value": 58.5, "unit": "gal"}
